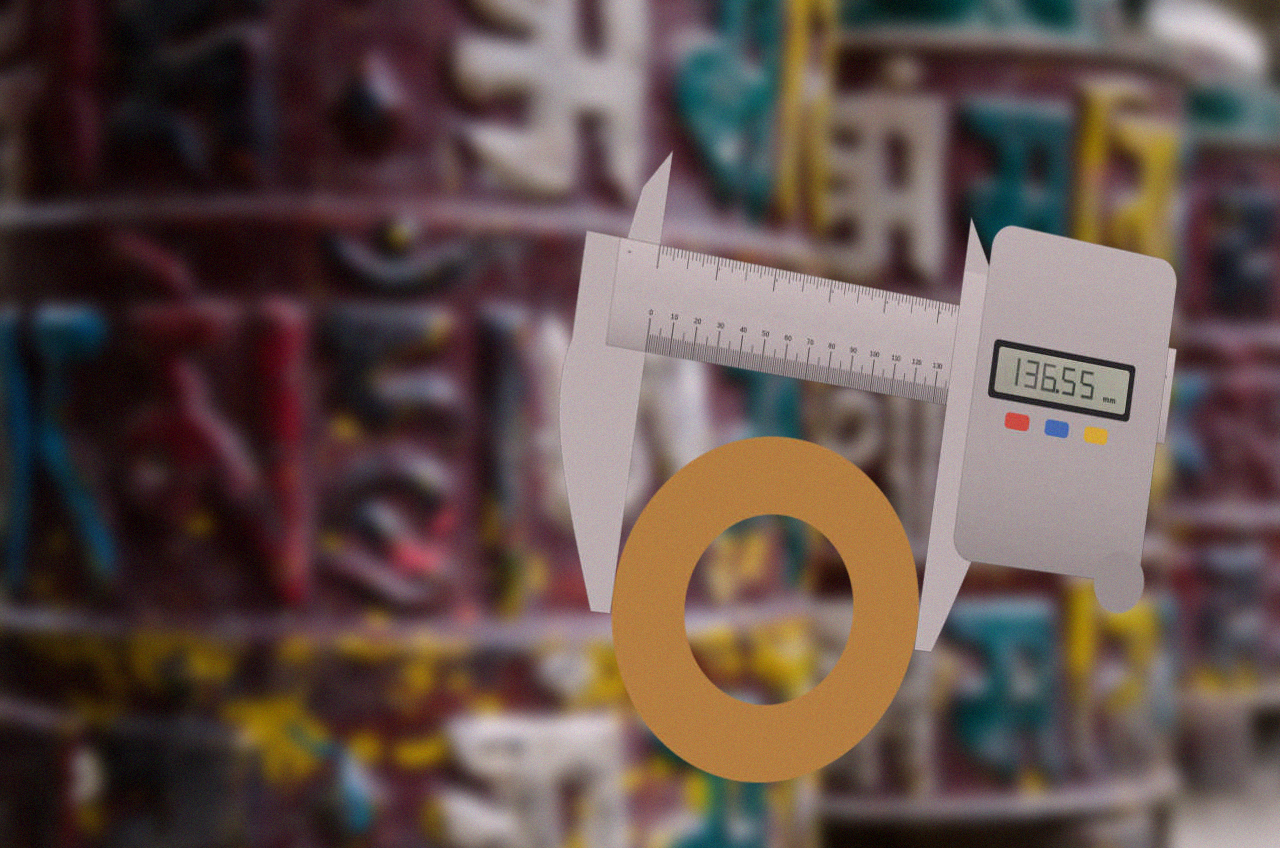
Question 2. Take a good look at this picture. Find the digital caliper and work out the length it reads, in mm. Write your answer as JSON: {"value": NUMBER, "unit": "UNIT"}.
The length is {"value": 136.55, "unit": "mm"}
